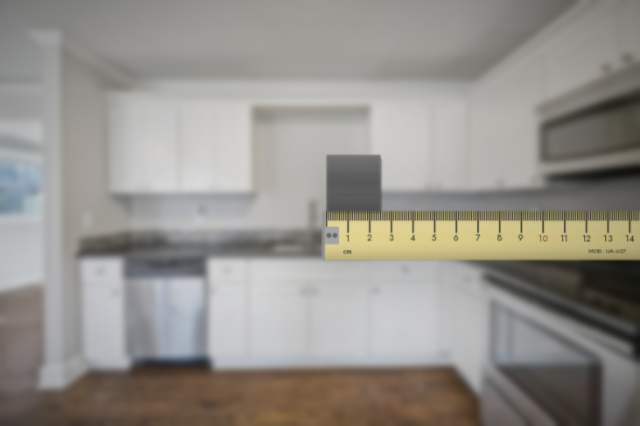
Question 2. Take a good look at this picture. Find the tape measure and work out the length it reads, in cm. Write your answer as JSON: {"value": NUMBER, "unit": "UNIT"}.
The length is {"value": 2.5, "unit": "cm"}
